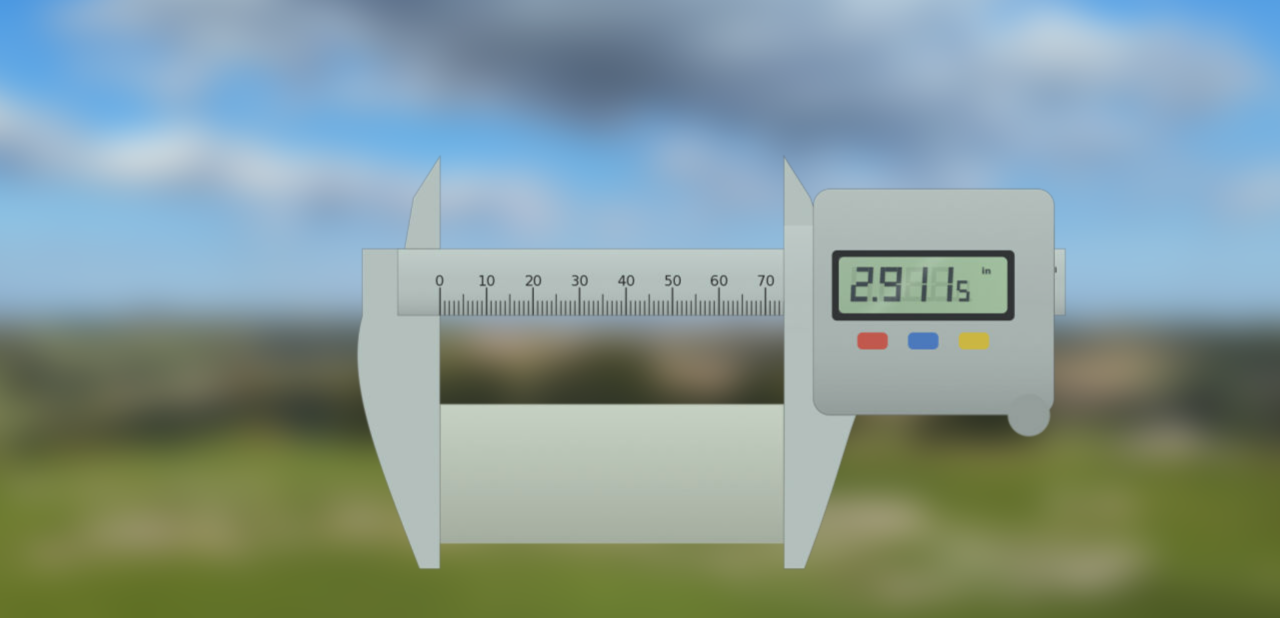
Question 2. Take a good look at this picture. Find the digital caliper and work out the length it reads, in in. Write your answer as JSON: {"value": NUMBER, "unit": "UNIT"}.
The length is {"value": 2.9115, "unit": "in"}
